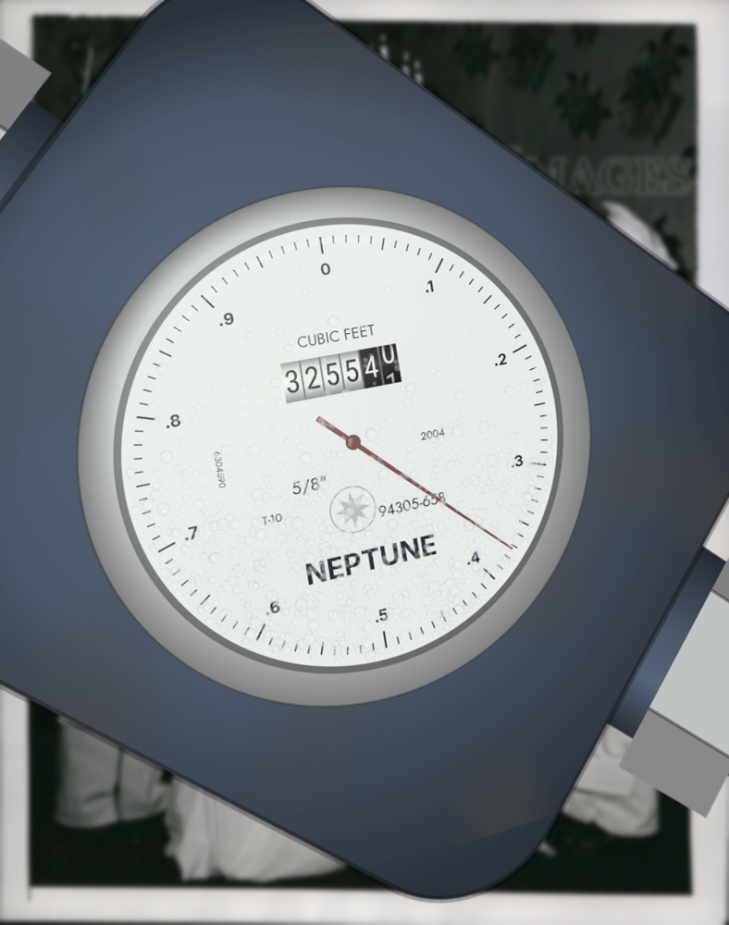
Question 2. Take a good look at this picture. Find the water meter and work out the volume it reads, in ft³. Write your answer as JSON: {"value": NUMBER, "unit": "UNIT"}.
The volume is {"value": 325540.37, "unit": "ft³"}
